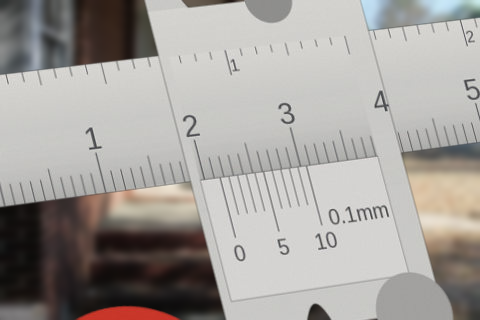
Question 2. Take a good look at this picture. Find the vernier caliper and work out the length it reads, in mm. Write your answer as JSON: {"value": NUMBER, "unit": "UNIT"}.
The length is {"value": 21.6, "unit": "mm"}
